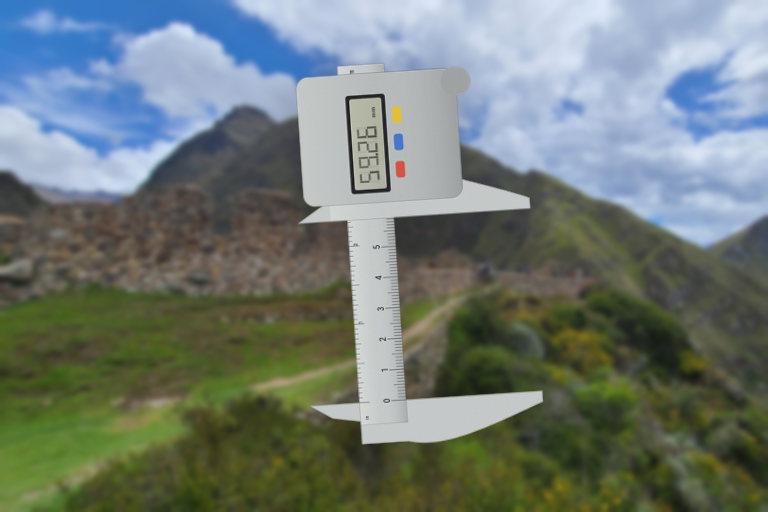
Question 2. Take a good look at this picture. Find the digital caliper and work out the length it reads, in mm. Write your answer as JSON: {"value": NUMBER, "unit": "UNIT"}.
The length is {"value": 59.26, "unit": "mm"}
